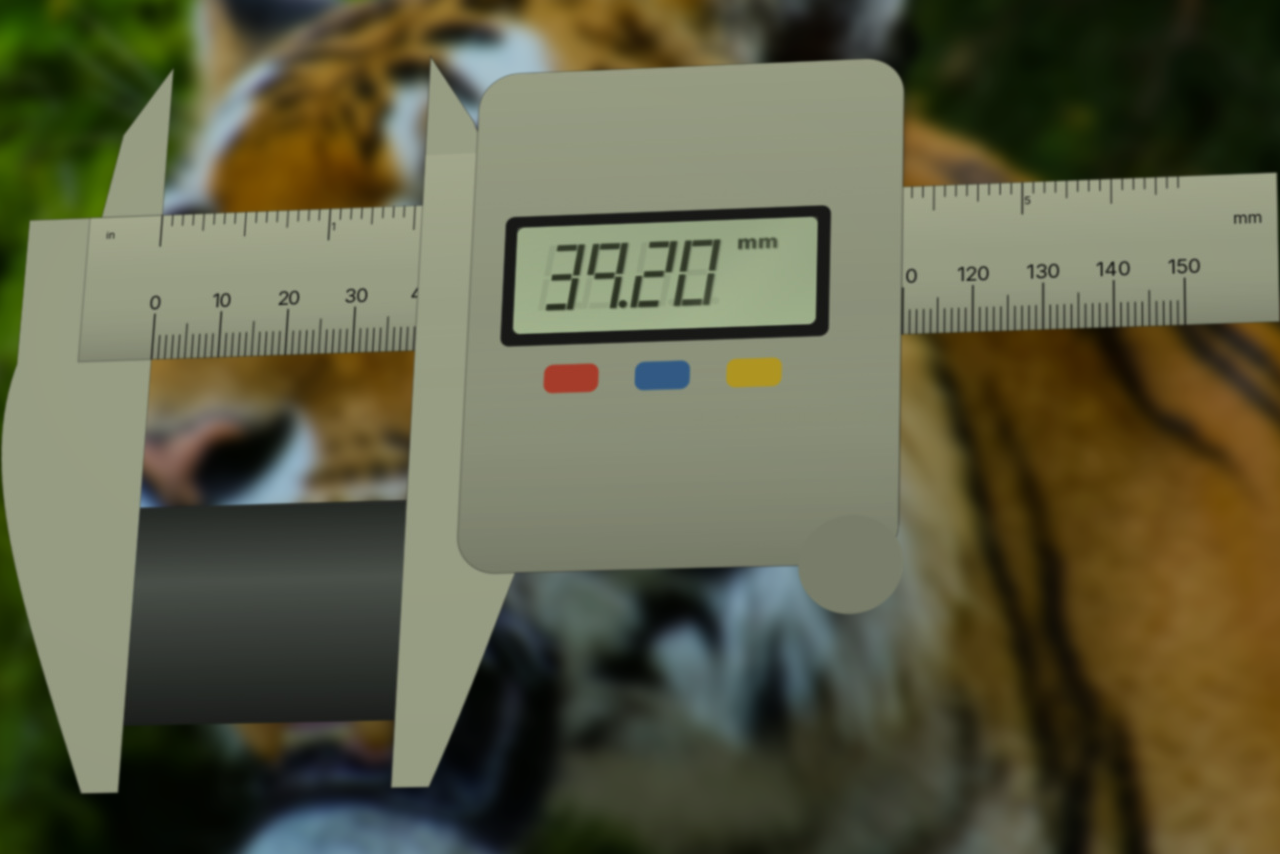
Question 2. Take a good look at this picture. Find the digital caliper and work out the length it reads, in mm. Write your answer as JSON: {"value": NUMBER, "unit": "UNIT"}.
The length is {"value": 39.20, "unit": "mm"}
